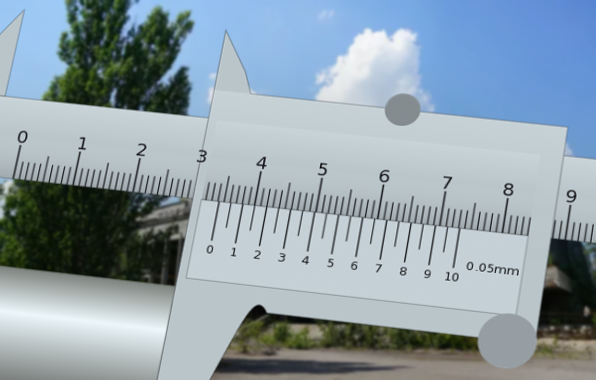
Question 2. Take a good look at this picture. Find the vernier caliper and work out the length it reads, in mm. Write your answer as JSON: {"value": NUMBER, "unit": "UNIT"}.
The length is {"value": 34.2, "unit": "mm"}
